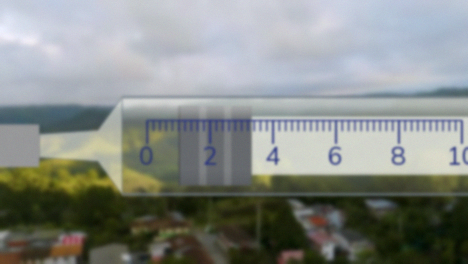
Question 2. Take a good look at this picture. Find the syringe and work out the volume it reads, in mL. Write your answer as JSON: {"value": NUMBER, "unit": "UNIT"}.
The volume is {"value": 1, "unit": "mL"}
